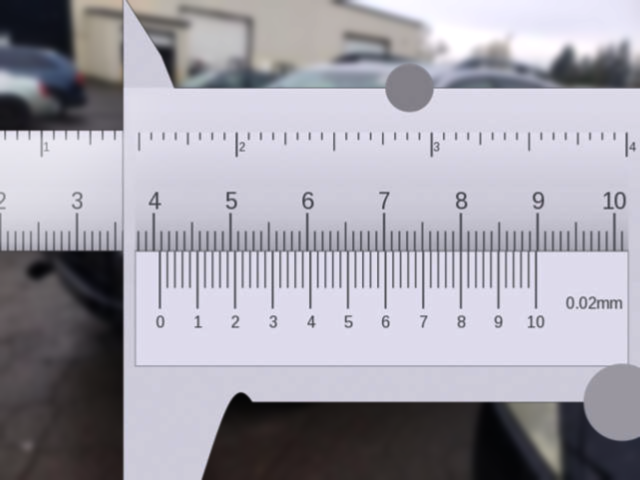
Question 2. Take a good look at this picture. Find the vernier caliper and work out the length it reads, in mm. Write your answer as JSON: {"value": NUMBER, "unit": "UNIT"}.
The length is {"value": 40.8, "unit": "mm"}
